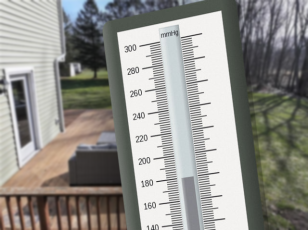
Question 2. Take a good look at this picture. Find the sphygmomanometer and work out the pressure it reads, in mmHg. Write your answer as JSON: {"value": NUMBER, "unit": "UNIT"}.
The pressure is {"value": 180, "unit": "mmHg"}
